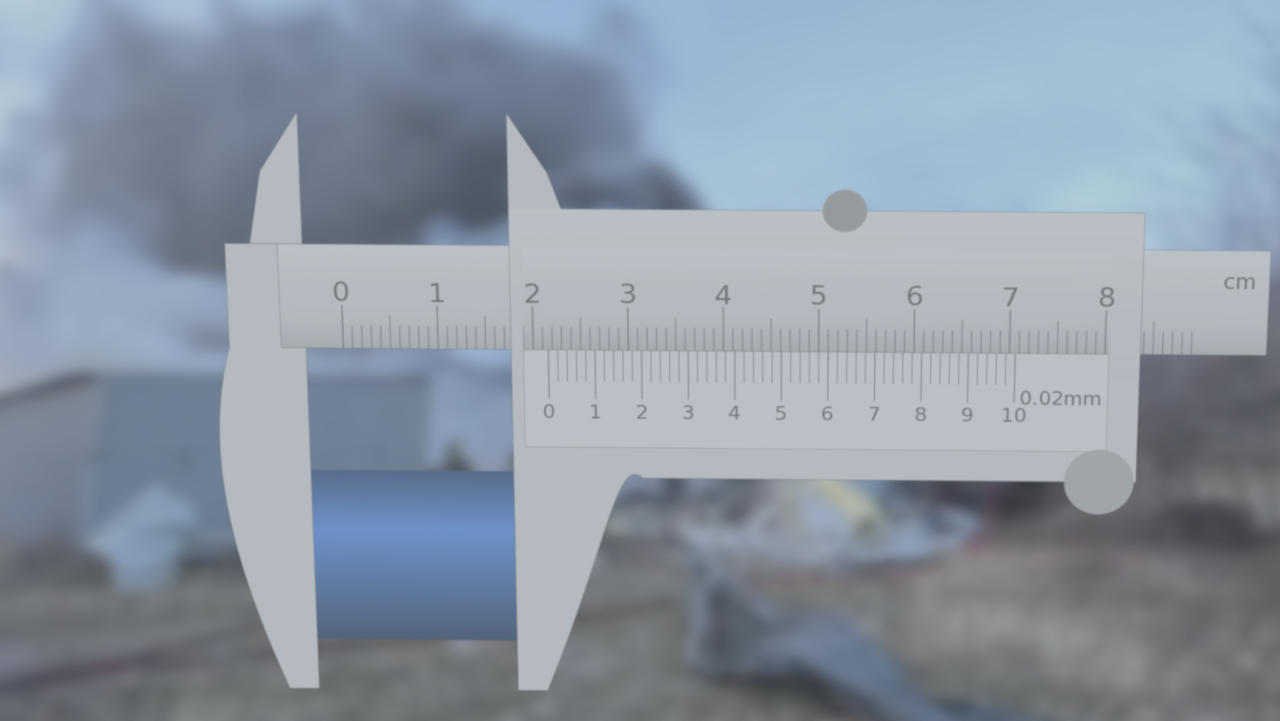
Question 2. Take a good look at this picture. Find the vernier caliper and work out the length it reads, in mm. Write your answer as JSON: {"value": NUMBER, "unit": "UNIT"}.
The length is {"value": 21.6, "unit": "mm"}
